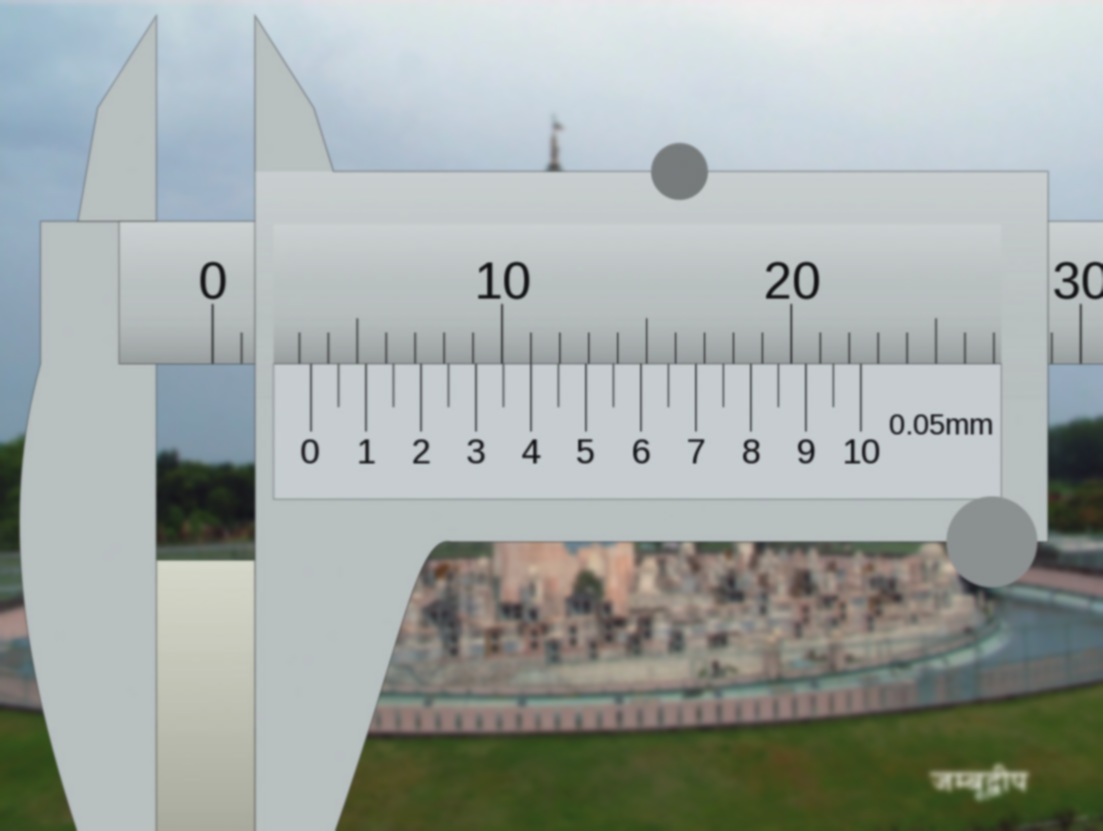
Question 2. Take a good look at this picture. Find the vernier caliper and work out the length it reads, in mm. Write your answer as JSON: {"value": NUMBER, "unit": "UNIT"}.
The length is {"value": 3.4, "unit": "mm"}
